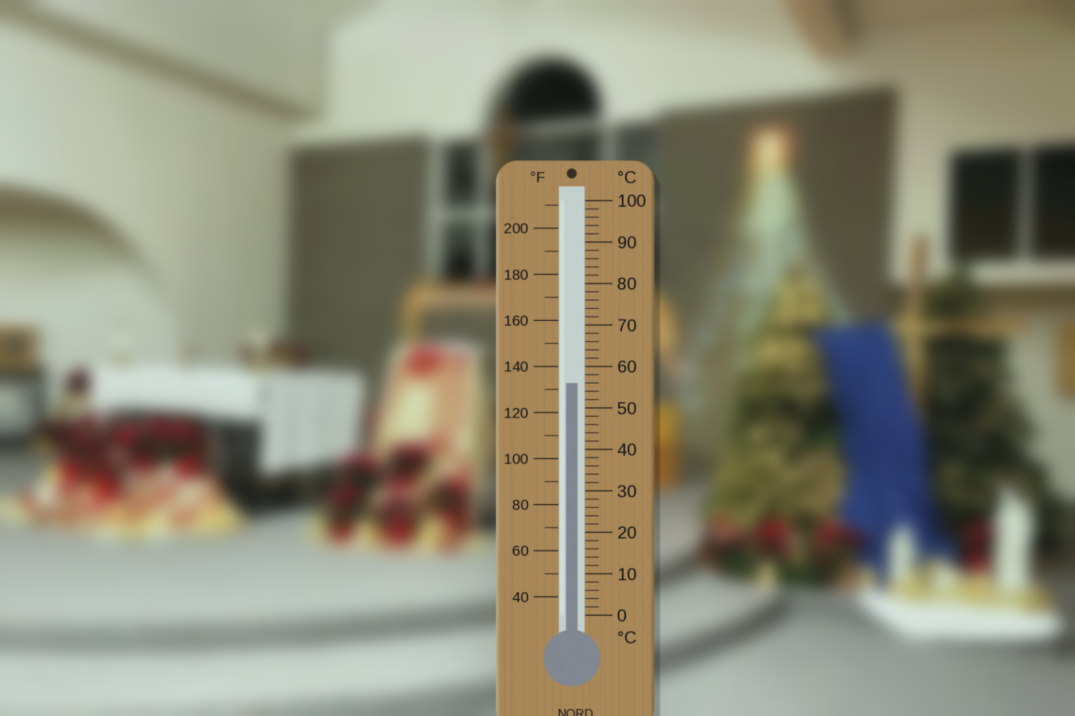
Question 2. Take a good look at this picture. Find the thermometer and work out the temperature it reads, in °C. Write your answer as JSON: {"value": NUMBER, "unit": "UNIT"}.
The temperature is {"value": 56, "unit": "°C"}
